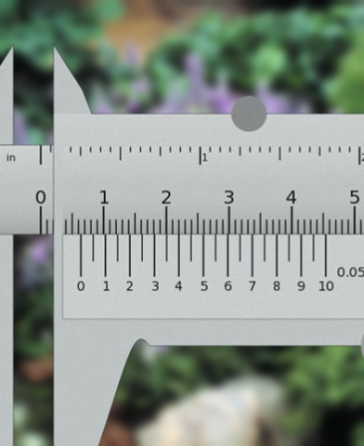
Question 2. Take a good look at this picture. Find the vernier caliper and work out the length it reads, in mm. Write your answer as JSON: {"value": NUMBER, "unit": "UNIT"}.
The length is {"value": 6.4, "unit": "mm"}
